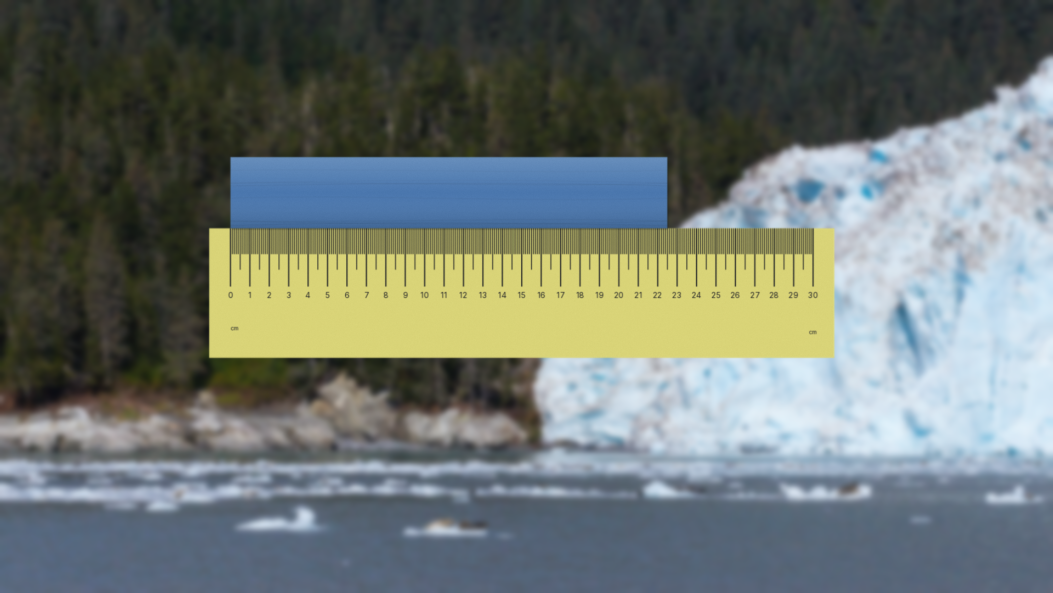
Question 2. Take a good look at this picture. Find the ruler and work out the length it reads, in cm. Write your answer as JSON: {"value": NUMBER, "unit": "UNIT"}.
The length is {"value": 22.5, "unit": "cm"}
